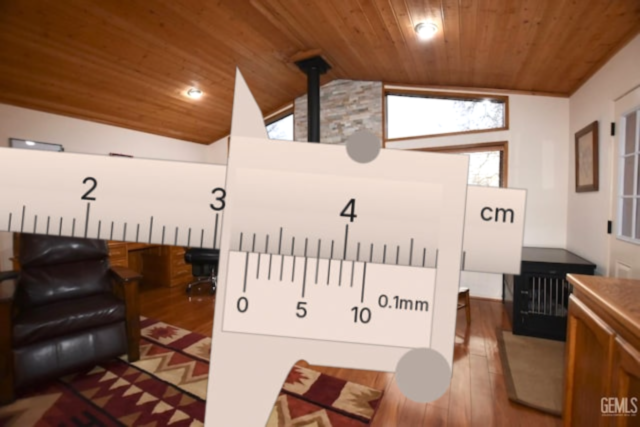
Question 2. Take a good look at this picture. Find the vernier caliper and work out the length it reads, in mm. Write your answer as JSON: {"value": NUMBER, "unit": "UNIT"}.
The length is {"value": 32.6, "unit": "mm"}
